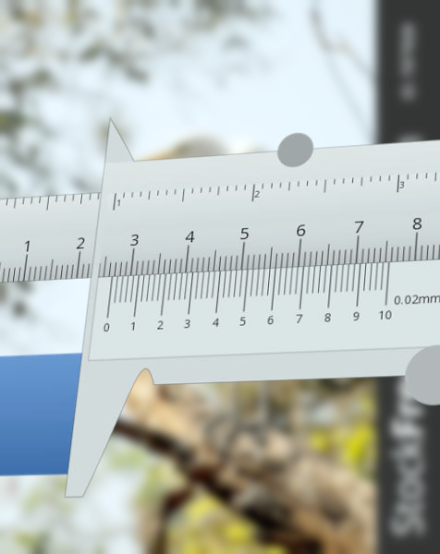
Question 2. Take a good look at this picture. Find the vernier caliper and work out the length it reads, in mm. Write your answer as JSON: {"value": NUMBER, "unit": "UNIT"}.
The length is {"value": 26.6, "unit": "mm"}
